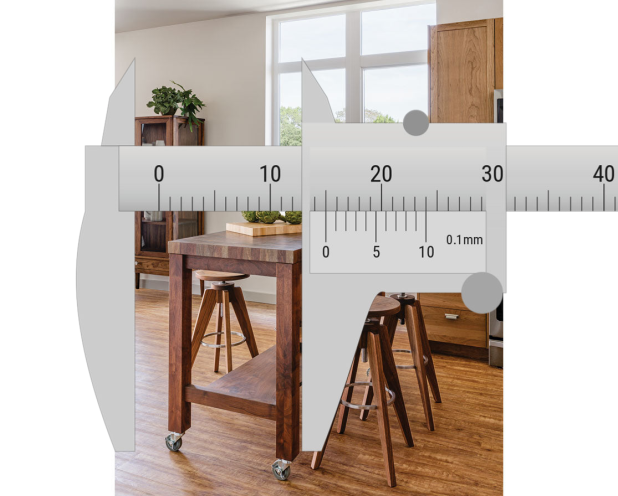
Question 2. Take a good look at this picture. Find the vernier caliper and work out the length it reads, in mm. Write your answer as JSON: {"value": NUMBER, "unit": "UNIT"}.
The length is {"value": 15.0, "unit": "mm"}
